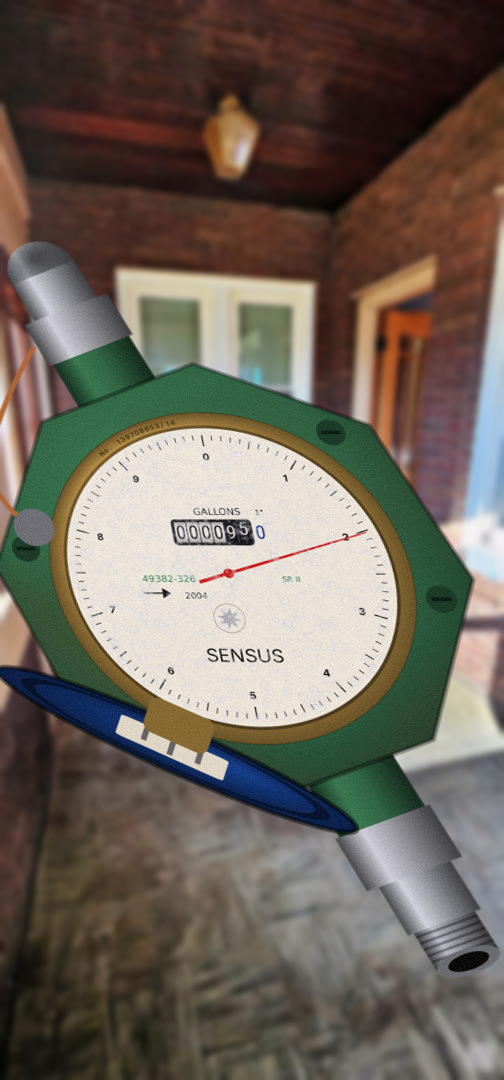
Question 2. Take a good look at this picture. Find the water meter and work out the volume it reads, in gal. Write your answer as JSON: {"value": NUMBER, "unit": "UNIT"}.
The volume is {"value": 952.0, "unit": "gal"}
